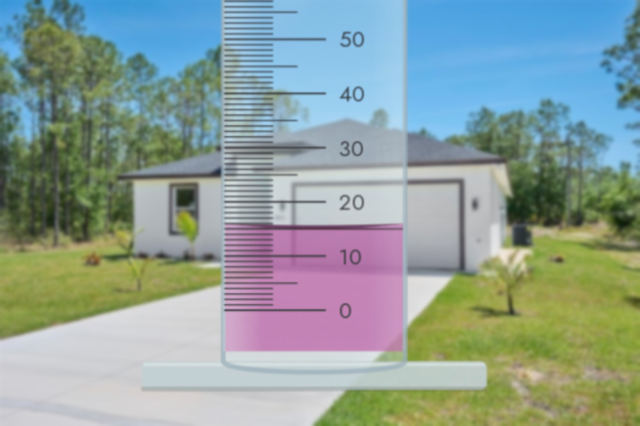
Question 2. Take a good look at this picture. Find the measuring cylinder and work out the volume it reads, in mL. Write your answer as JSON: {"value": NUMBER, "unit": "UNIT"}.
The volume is {"value": 15, "unit": "mL"}
